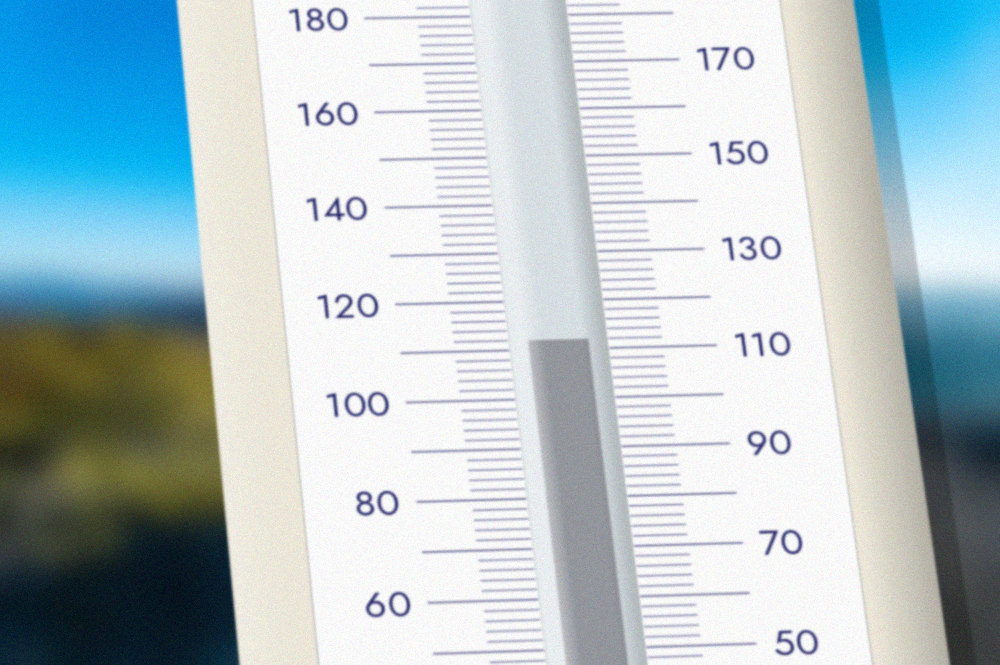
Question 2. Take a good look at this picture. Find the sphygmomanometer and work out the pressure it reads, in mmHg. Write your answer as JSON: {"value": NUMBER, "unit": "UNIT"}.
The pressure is {"value": 112, "unit": "mmHg"}
